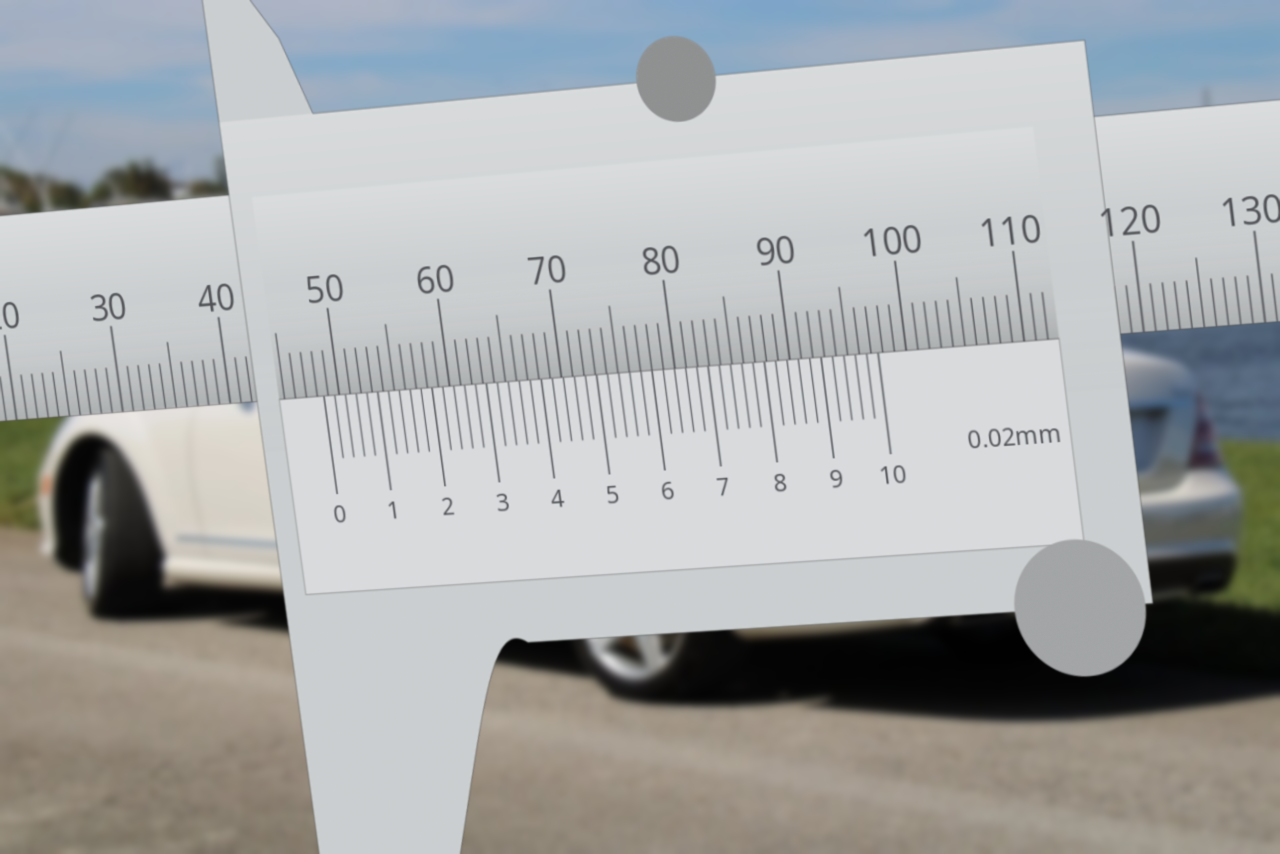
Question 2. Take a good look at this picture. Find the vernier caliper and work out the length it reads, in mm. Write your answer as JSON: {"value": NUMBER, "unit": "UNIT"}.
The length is {"value": 48.6, "unit": "mm"}
